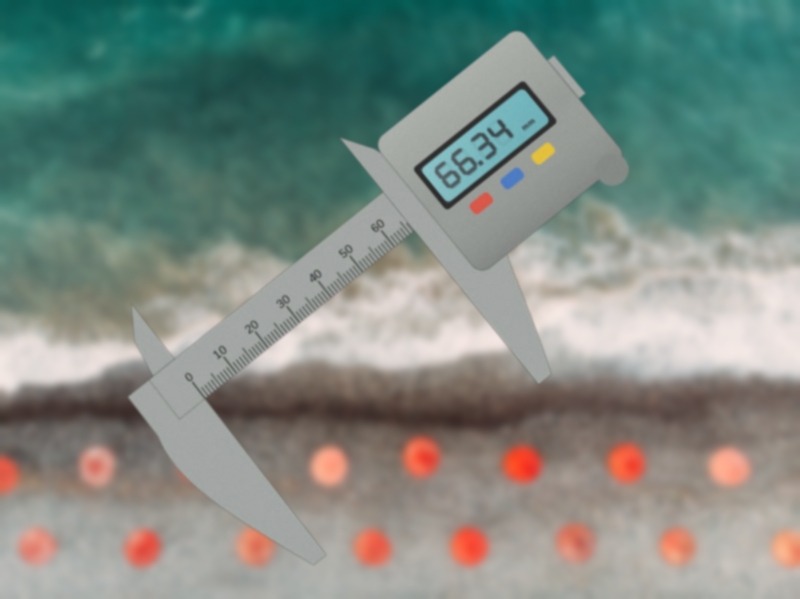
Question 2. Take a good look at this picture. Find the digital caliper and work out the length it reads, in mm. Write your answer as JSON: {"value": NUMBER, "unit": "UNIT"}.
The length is {"value": 66.34, "unit": "mm"}
